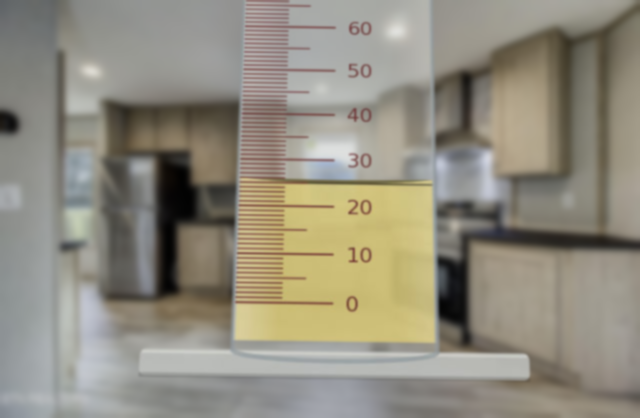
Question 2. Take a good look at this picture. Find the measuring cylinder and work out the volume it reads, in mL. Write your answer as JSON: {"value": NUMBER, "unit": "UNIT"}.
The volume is {"value": 25, "unit": "mL"}
